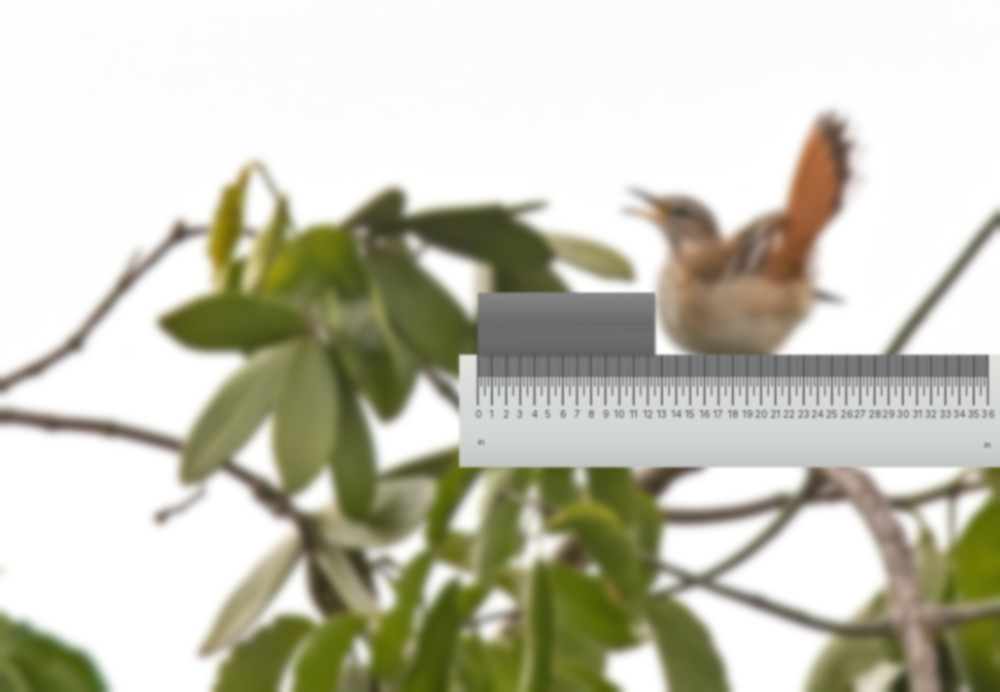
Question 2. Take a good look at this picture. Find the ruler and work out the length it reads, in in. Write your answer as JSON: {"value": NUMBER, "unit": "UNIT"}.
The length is {"value": 12.5, "unit": "in"}
